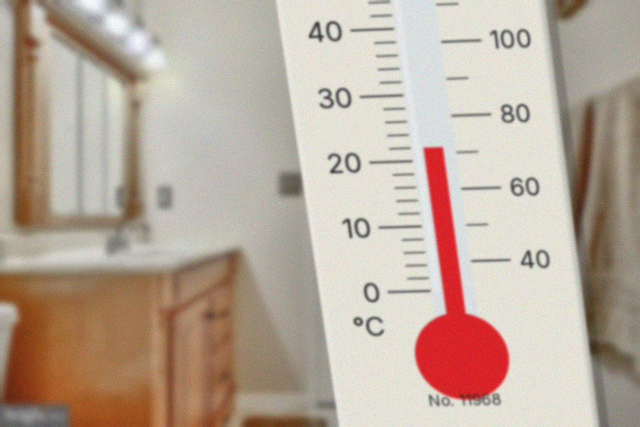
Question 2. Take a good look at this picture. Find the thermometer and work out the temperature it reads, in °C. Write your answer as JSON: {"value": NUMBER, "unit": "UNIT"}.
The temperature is {"value": 22, "unit": "°C"}
